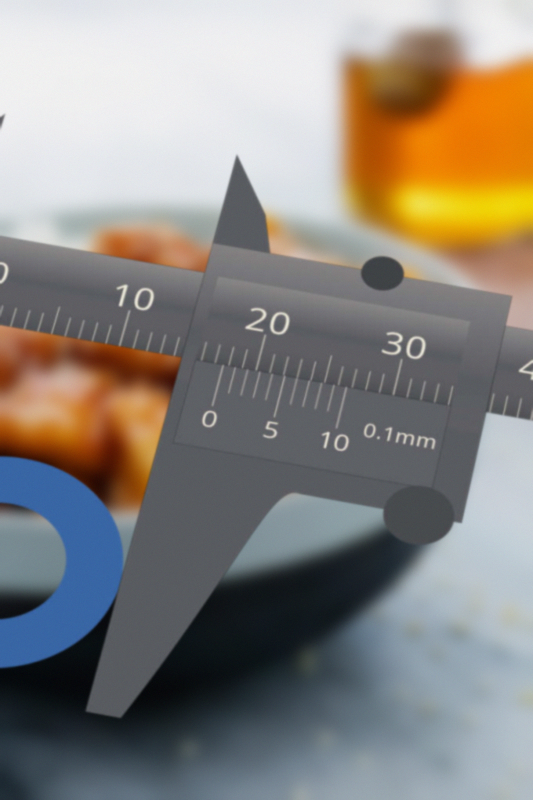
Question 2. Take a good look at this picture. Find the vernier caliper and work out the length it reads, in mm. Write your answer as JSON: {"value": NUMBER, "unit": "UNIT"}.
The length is {"value": 17.6, "unit": "mm"}
